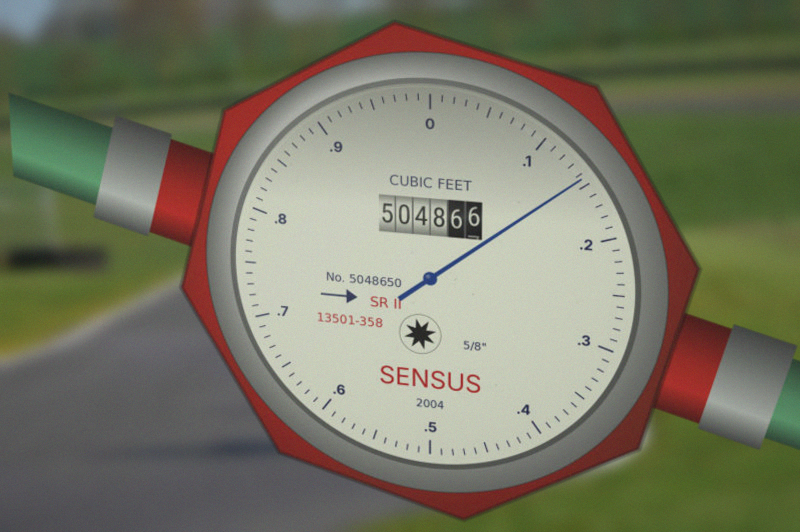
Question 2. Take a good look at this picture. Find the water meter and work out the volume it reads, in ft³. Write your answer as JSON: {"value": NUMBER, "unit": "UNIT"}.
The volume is {"value": 504866.14, "unit": "ft³"}
